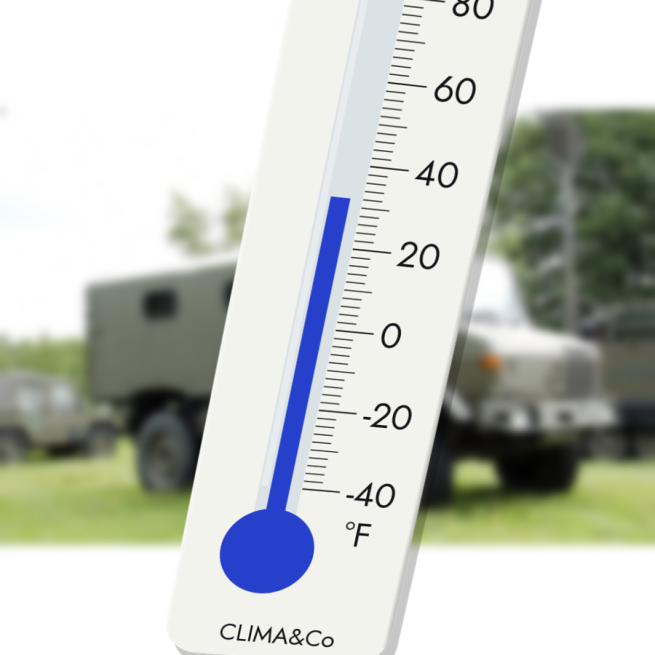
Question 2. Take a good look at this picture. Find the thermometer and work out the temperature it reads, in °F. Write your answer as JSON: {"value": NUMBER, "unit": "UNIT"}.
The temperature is {"value": 32, "unit": "°F"}
